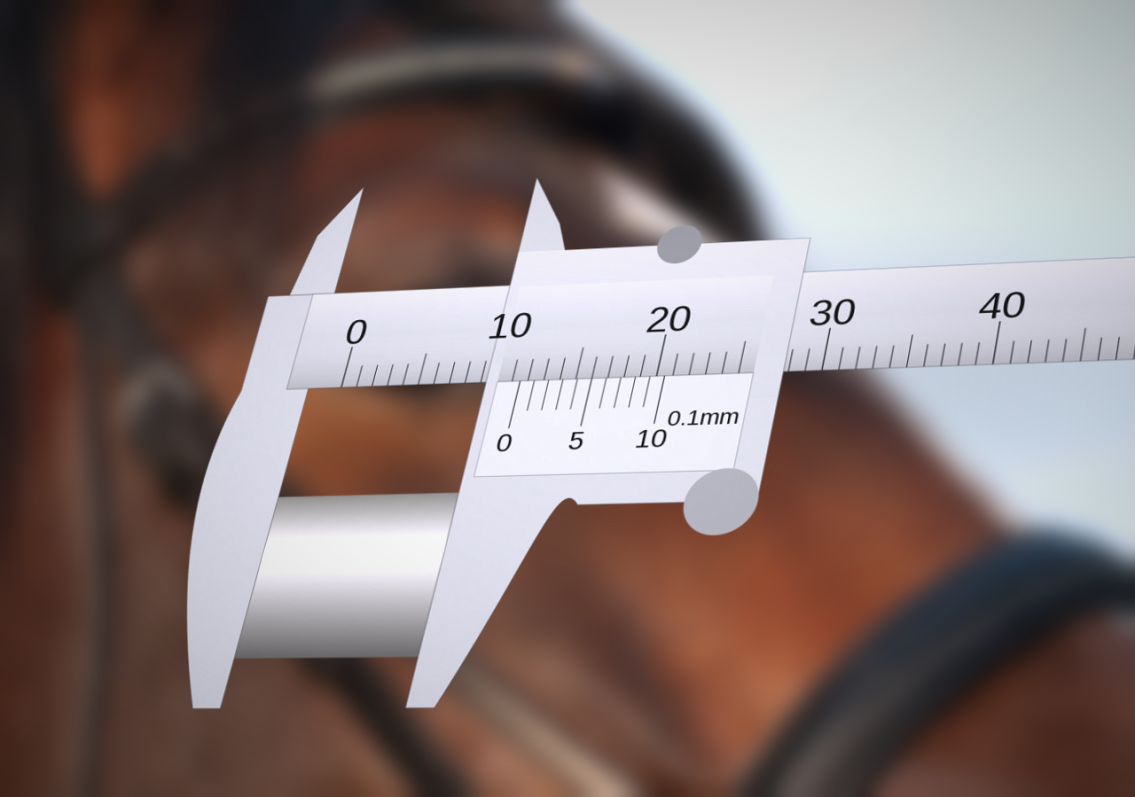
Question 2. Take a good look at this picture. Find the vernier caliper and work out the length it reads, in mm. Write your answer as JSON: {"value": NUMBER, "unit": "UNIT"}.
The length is {"value": 11.5, "unit": "mm"}
